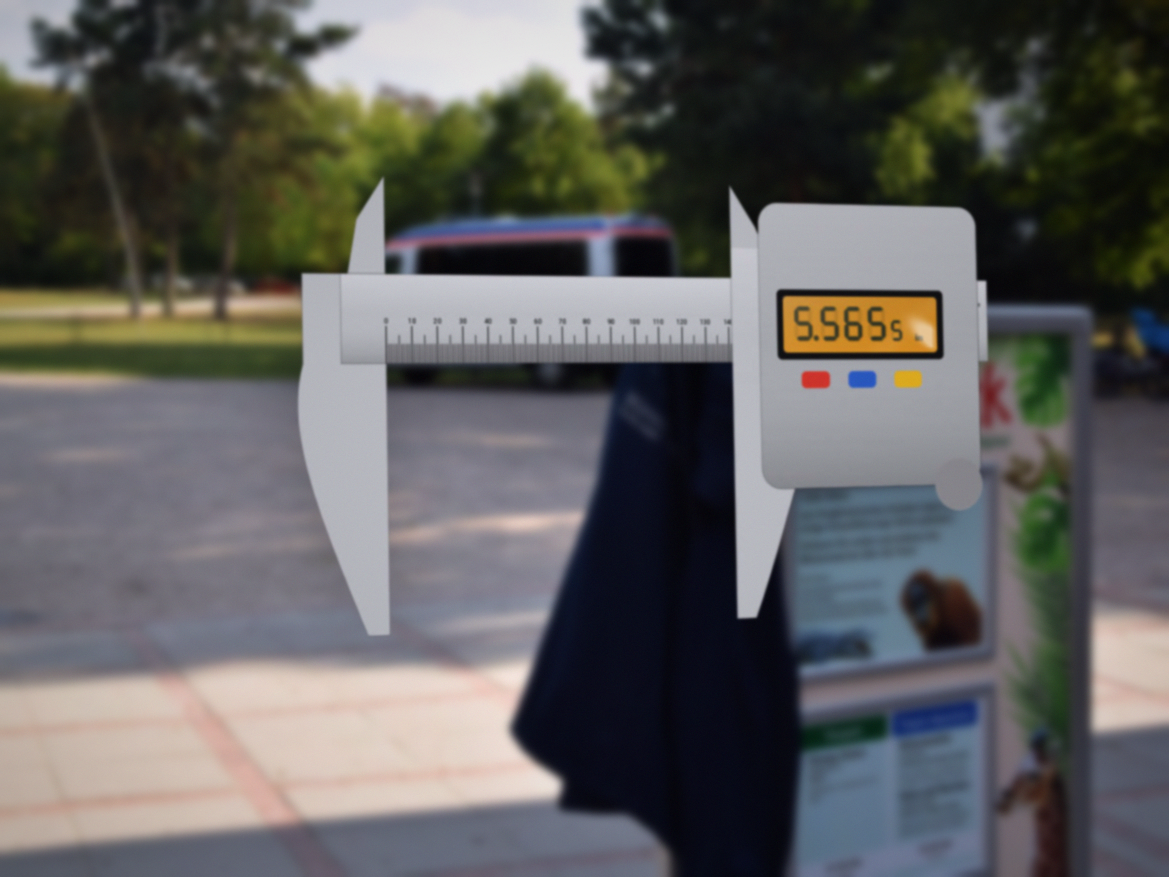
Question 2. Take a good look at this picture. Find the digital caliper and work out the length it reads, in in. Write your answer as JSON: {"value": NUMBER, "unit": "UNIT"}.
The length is {"value": 5.5655, "unit": "in"}
